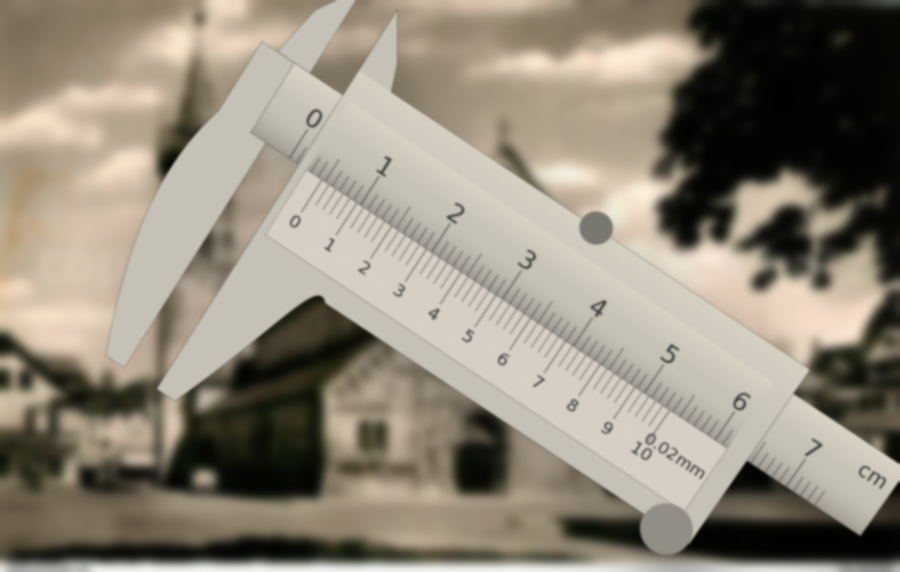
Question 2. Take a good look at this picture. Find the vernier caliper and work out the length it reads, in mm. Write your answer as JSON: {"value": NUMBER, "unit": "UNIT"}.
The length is {"value": 4.6, "unit": "mm"}
